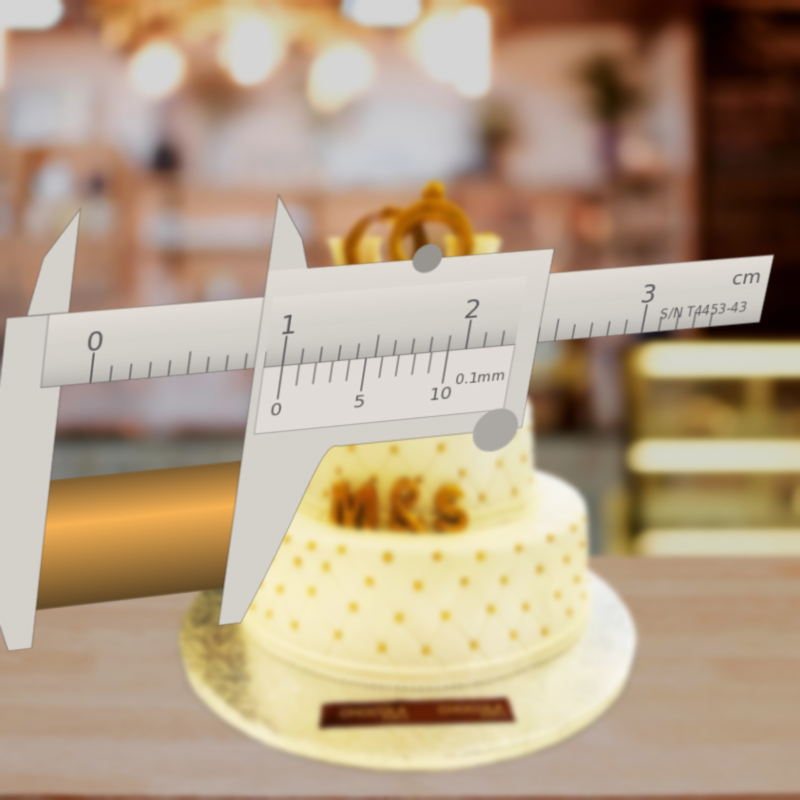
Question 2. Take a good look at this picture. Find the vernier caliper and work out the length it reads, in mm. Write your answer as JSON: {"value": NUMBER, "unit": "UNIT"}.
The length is {"value": 10.0, "unit": "mm"}
